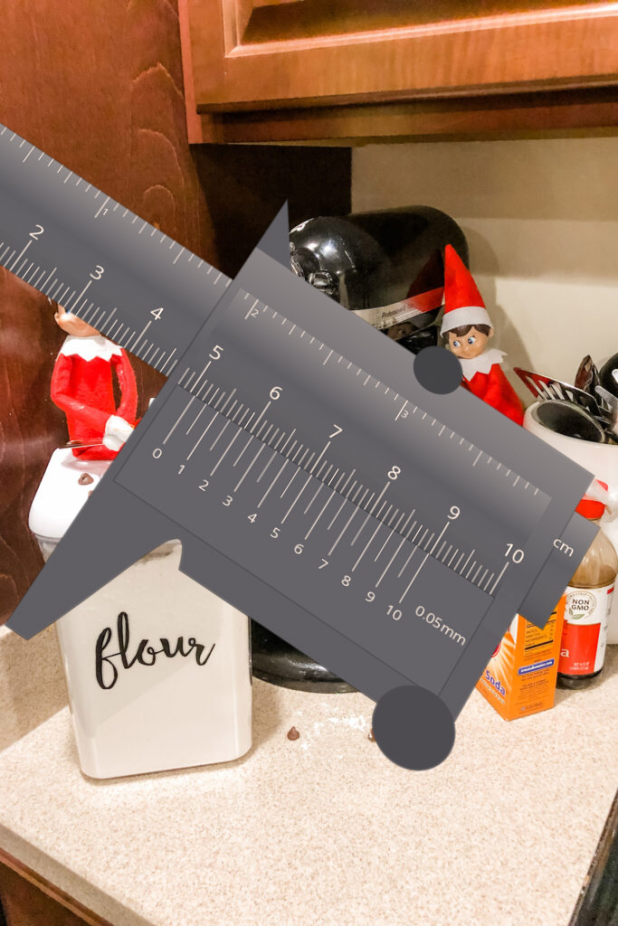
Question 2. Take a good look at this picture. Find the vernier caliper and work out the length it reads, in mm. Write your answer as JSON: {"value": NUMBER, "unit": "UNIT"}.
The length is {"value": 50.8, "unit": "mm"}
